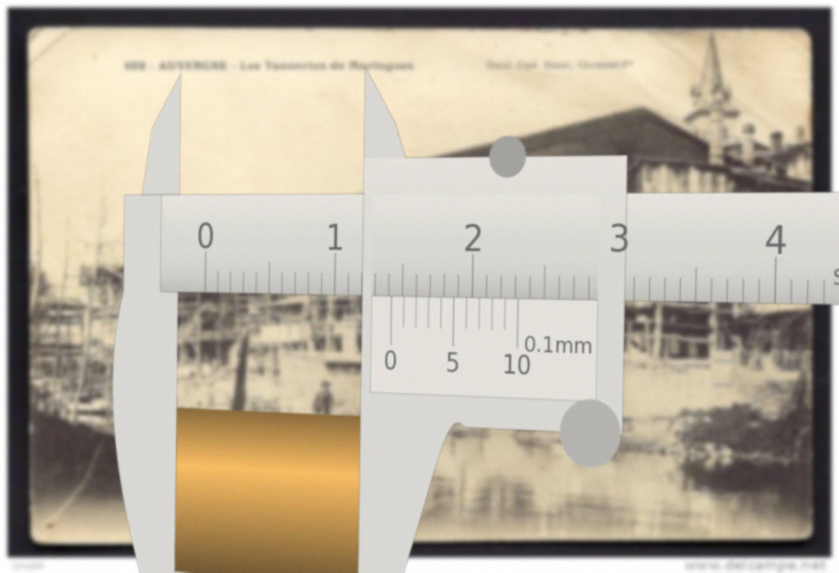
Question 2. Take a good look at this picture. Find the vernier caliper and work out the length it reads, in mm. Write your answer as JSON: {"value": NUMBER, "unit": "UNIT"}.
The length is {"value": 14.2, "unit": "mm"}
